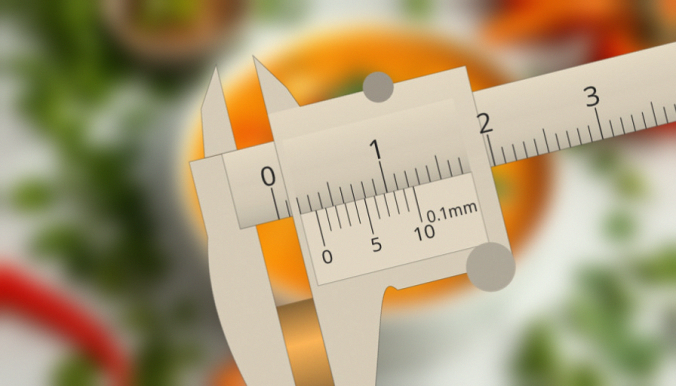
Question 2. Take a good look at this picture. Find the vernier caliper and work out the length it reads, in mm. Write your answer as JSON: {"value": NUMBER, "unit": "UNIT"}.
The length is {"value": 3.4, "unit": "mm"}
